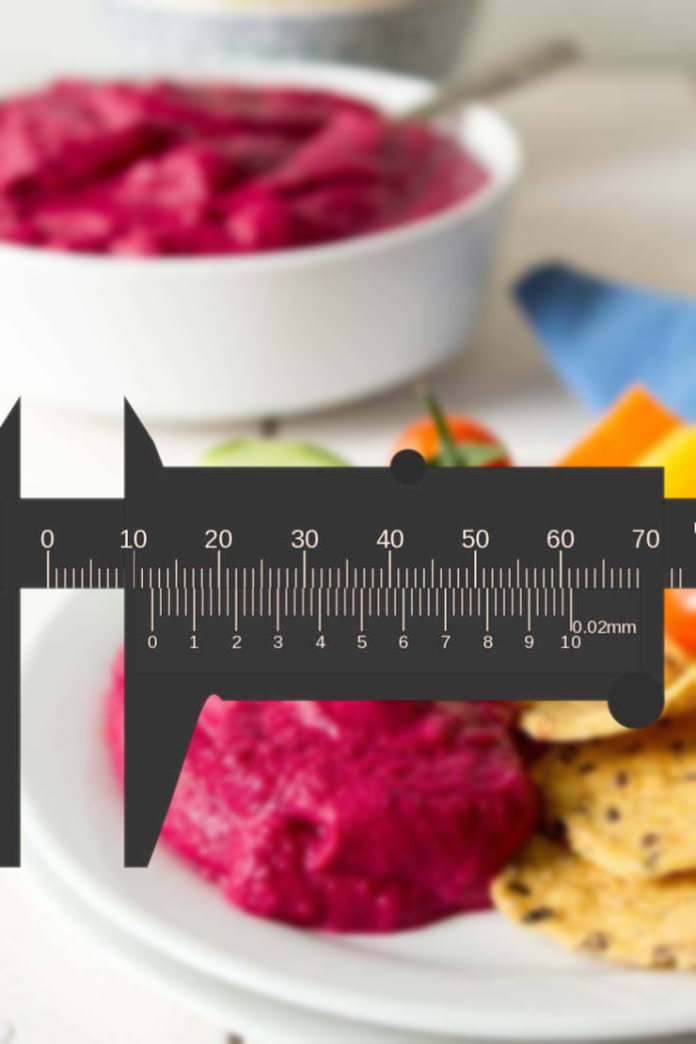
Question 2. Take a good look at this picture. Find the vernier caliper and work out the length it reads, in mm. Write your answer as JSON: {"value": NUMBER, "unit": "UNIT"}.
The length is {"value": 12.2, "unit": "mm"}
